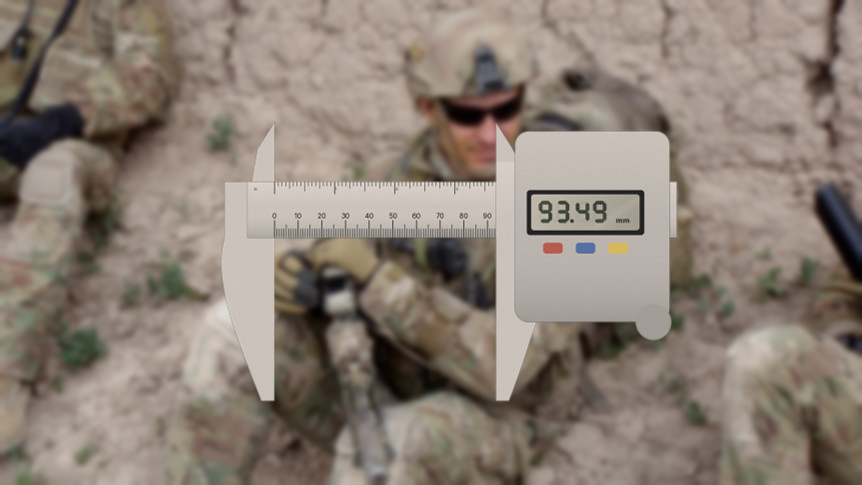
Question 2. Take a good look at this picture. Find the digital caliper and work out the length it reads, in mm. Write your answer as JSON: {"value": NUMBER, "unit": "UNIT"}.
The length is {"value": 93.49, "unit": "mm"}
